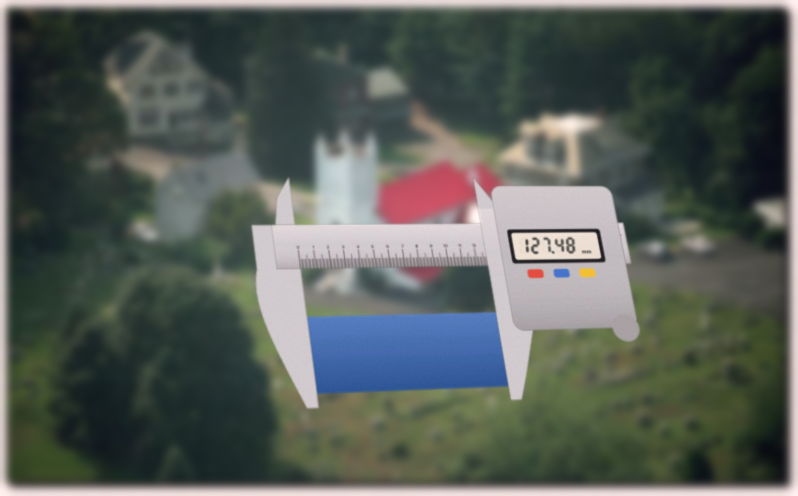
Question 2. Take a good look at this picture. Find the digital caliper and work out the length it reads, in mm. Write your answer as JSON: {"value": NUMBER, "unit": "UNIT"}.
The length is {"value": 127.48, "unit": "mm"}
